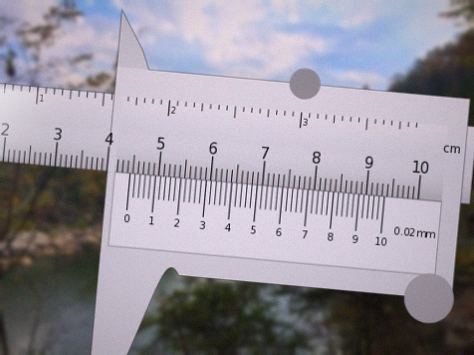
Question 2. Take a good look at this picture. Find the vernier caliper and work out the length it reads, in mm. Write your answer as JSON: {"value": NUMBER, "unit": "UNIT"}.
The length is {"value": 44.5, "unit": "mm"}
